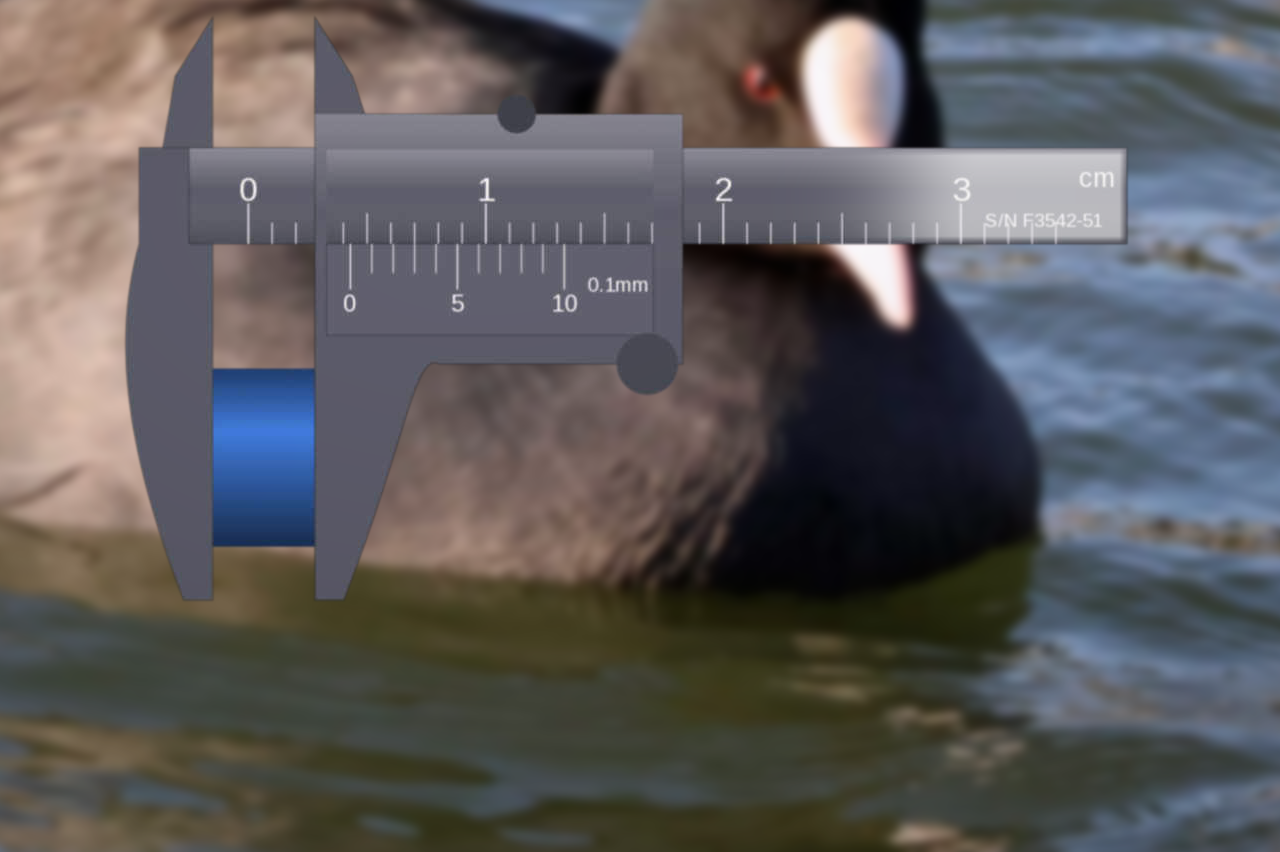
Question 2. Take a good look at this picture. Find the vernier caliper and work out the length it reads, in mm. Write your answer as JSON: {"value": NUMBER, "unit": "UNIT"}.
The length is {"value": 4.3, "unit": "mm"}
